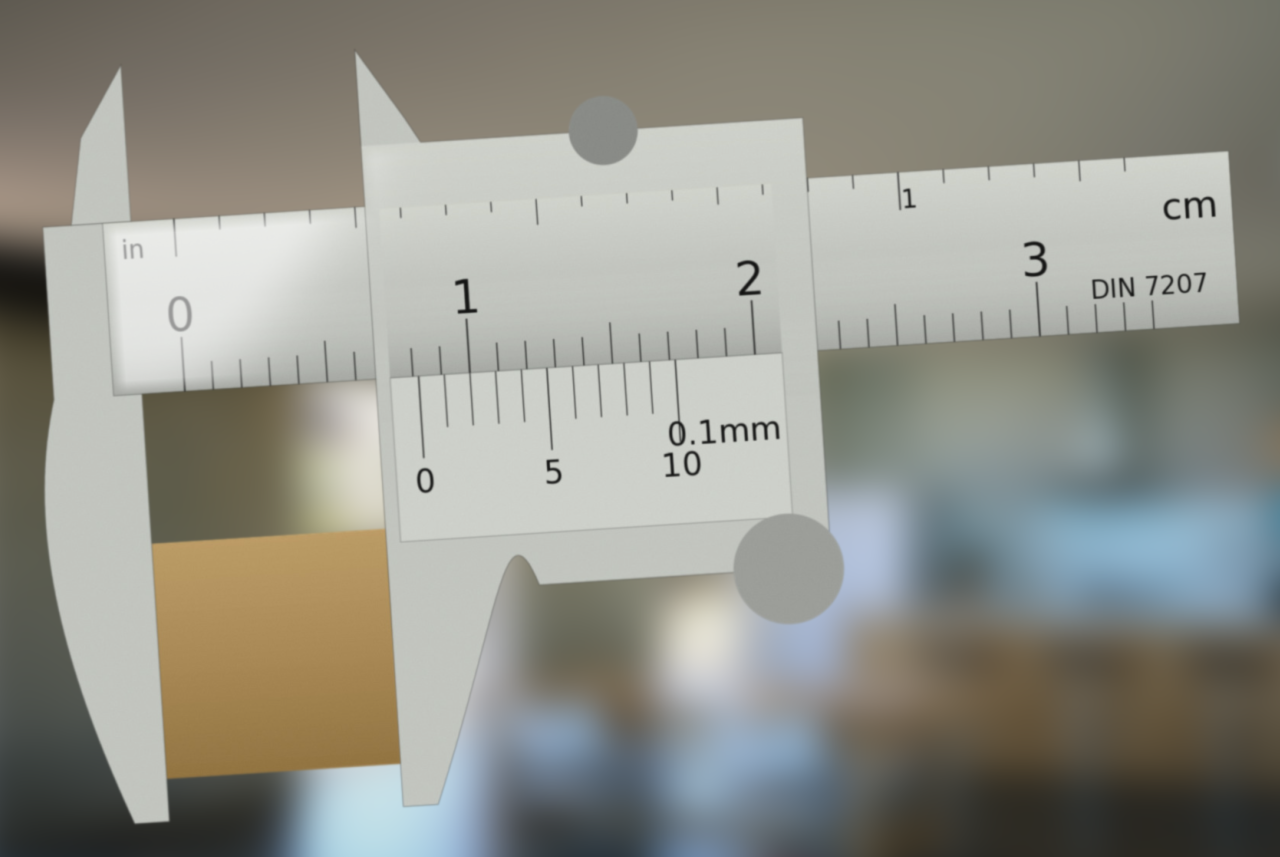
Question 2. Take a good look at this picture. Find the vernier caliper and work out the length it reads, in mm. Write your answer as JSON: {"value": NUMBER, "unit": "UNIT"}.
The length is {"value": 8.2, "unit": "mm"}
